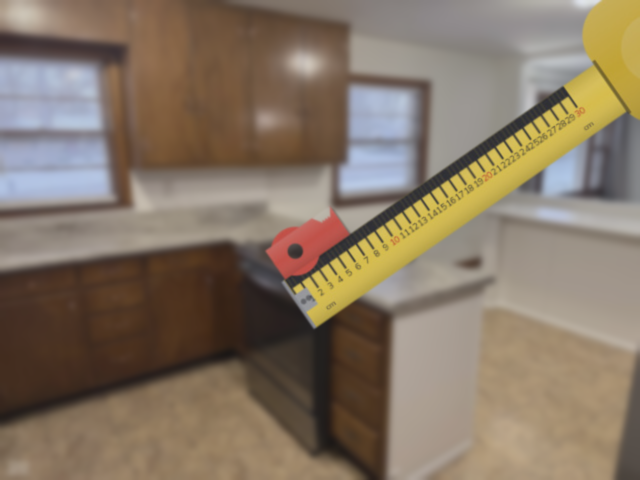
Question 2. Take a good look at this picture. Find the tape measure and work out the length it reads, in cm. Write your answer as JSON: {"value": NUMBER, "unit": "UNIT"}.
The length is {"value": 7, "unit": "cm"}
